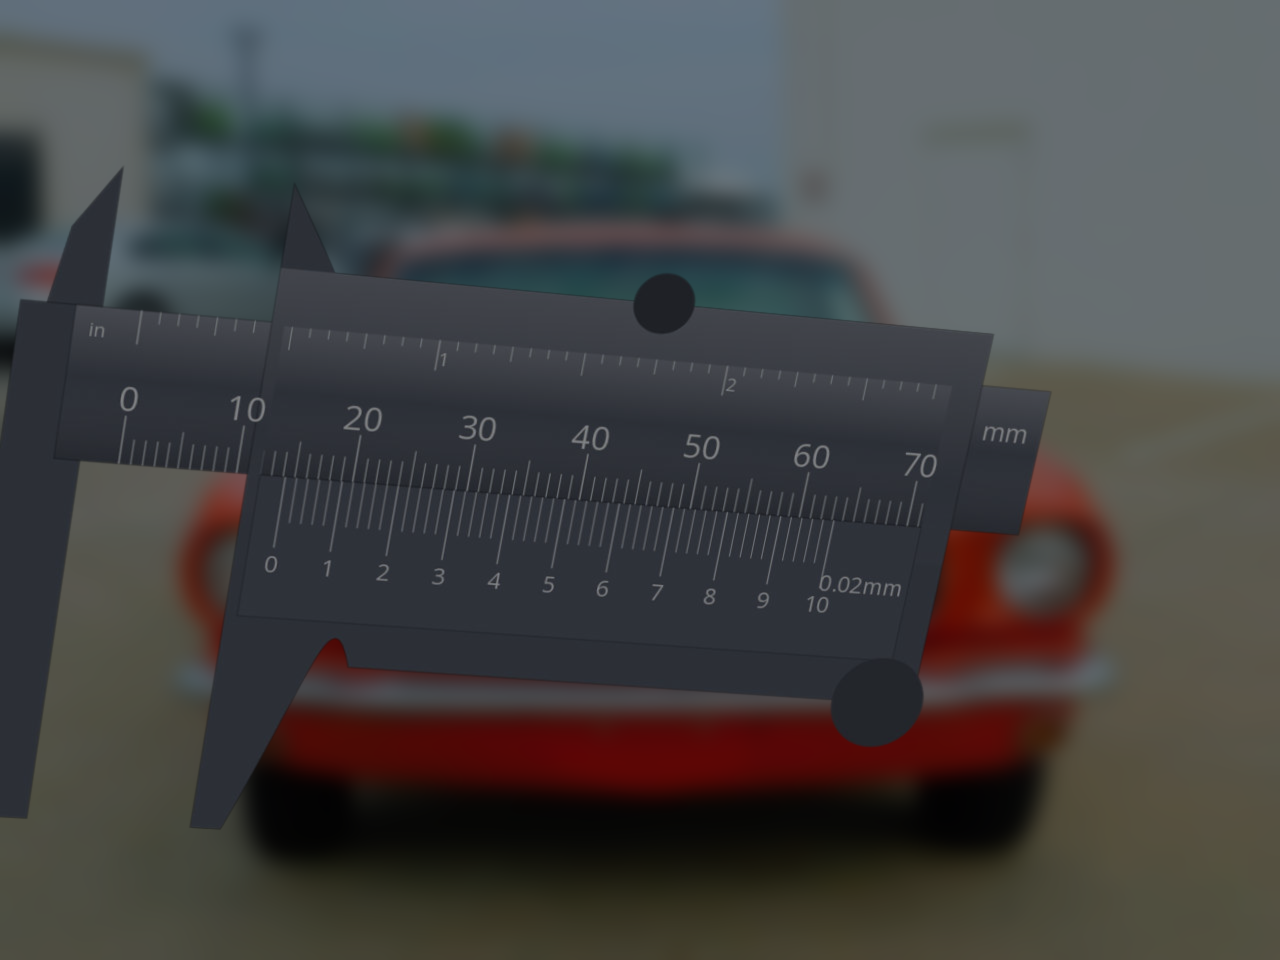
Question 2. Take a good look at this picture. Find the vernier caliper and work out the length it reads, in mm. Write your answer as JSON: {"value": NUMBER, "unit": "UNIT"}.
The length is {"value": 14.2, "unit": "mm"}
